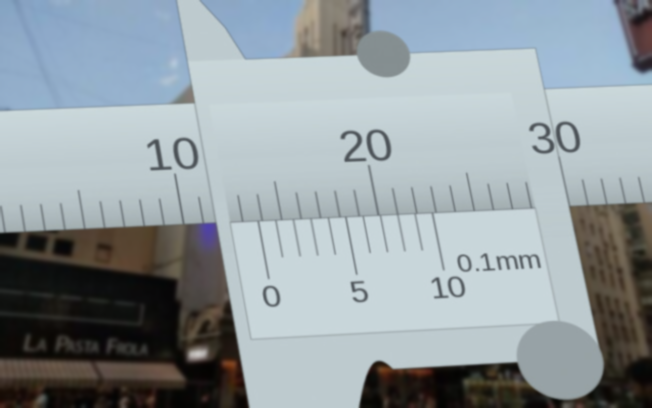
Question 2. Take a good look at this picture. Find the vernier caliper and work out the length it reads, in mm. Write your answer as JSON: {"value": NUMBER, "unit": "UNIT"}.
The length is {"value": 13.8, "unit": "mm"}
